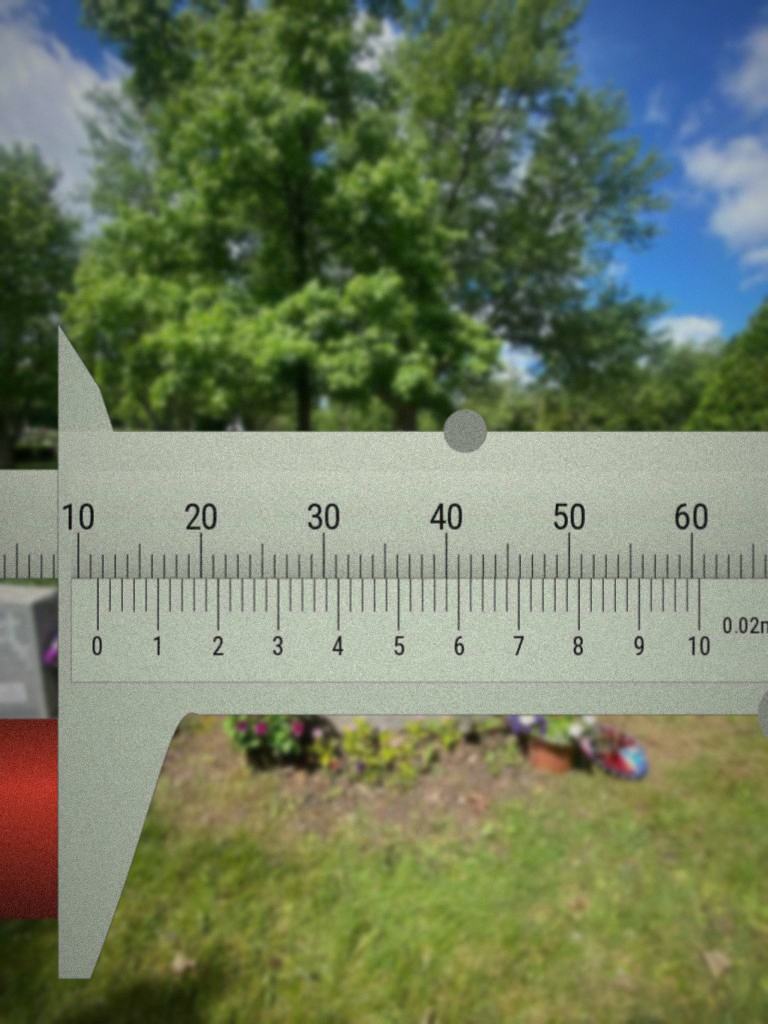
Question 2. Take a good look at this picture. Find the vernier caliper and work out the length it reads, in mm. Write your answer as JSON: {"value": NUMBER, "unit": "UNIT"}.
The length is {"value": 11.6, "unit": "mm"}
